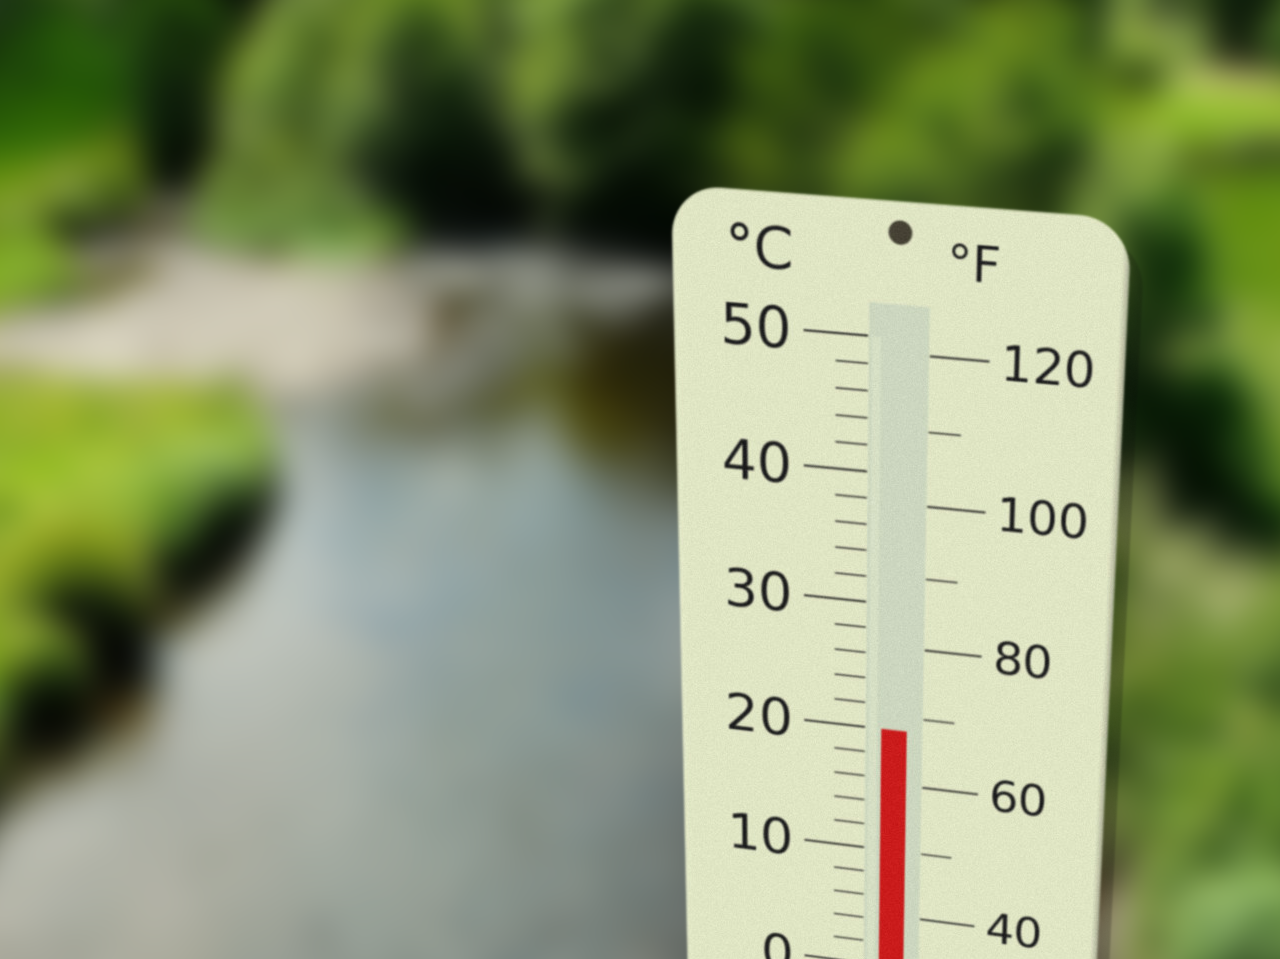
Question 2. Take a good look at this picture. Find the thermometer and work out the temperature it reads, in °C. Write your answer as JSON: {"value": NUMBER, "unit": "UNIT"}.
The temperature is {"value": 20, "unit": "°C"}
